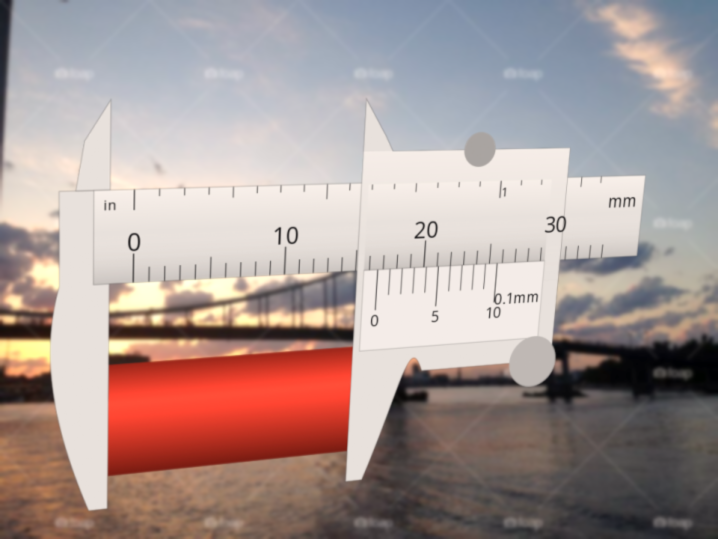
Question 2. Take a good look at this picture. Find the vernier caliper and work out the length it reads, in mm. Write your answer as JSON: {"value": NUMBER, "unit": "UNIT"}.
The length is {"value": 16.6, "unit": "mm"}
